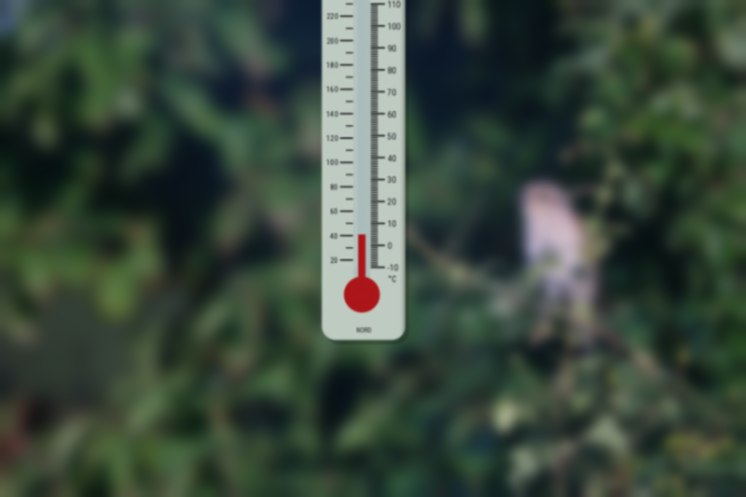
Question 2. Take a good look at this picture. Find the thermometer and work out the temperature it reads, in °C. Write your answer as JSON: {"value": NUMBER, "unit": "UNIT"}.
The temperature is {"value": 5, "unit": "°C"}
